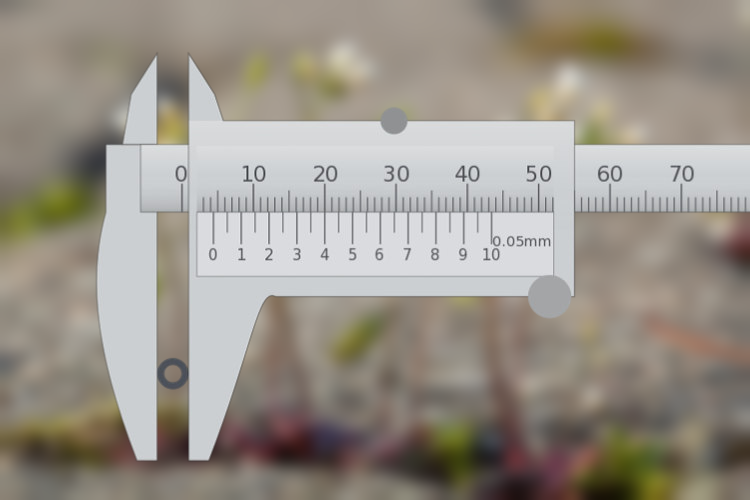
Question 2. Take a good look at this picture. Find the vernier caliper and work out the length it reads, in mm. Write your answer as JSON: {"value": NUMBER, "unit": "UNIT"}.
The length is {"value": 4.4, "unit": "mm"}
